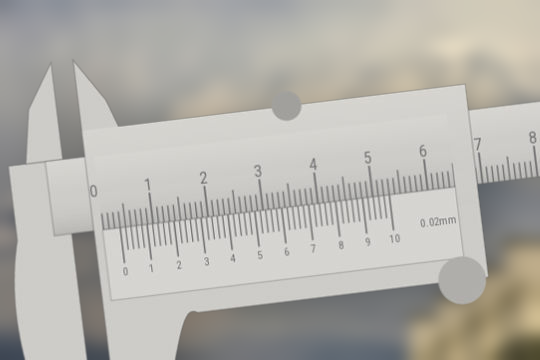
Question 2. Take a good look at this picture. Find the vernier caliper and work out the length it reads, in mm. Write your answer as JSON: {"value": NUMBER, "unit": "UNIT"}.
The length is {"value": 4.0, "unit": "mm"}
